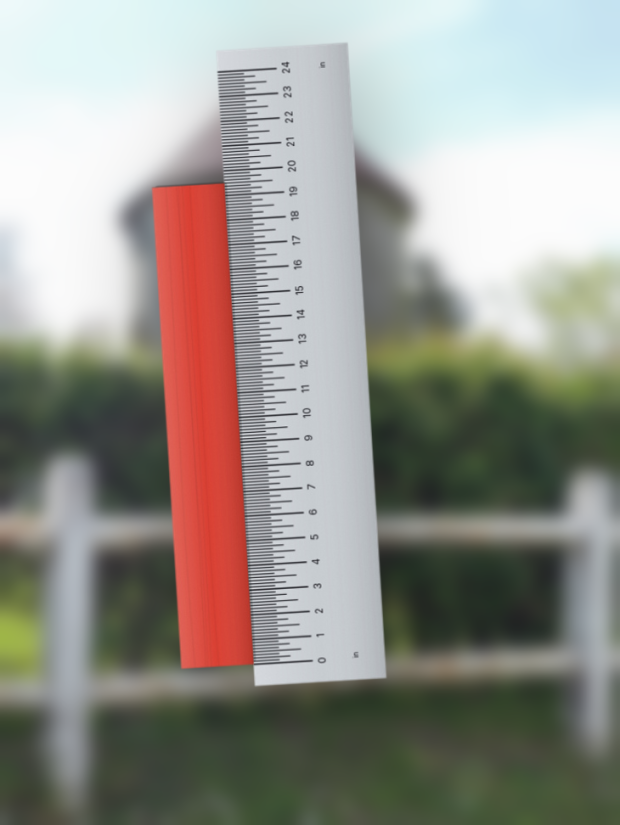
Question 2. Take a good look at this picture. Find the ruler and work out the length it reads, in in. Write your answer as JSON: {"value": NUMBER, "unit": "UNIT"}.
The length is {"value": 19.5, "unit": "in"}
